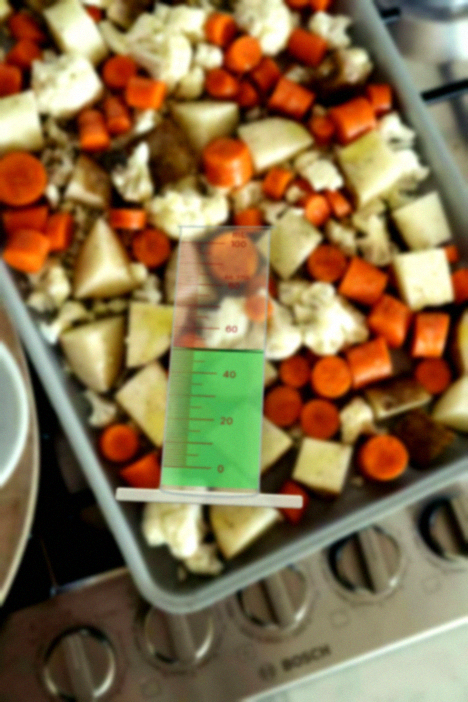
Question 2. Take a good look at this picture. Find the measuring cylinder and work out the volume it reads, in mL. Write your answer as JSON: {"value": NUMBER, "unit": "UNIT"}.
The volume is {"value": 50, "unit": "mL"}
